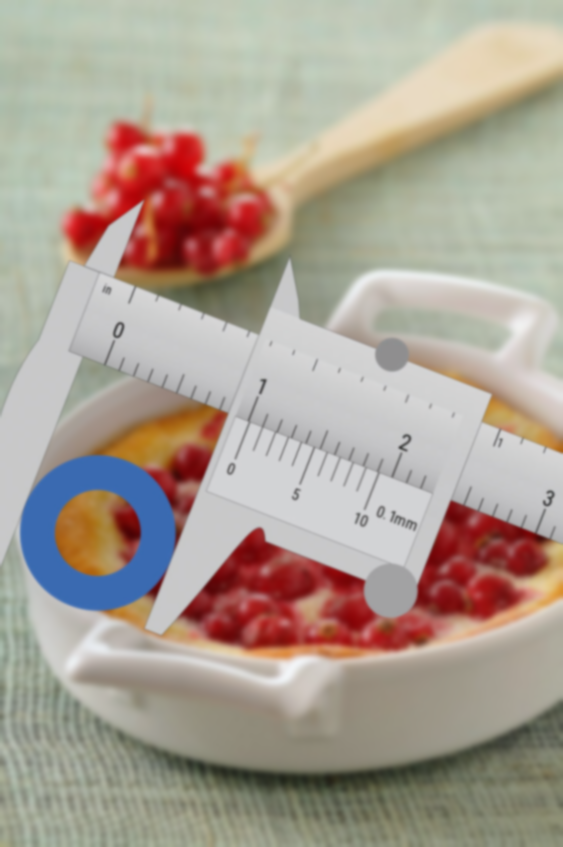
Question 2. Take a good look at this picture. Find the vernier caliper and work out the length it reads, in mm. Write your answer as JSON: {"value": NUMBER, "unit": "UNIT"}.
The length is {"value": 10.1, "unit": "mm"}
